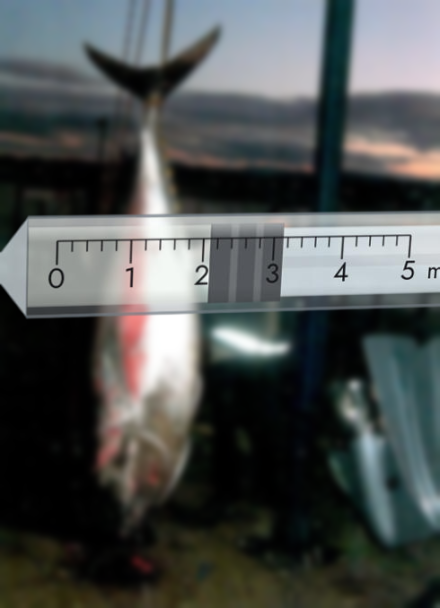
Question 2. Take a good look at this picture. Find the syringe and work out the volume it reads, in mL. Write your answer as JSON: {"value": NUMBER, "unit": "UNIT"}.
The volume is {"value": 2.1, "unit": "mL"}
